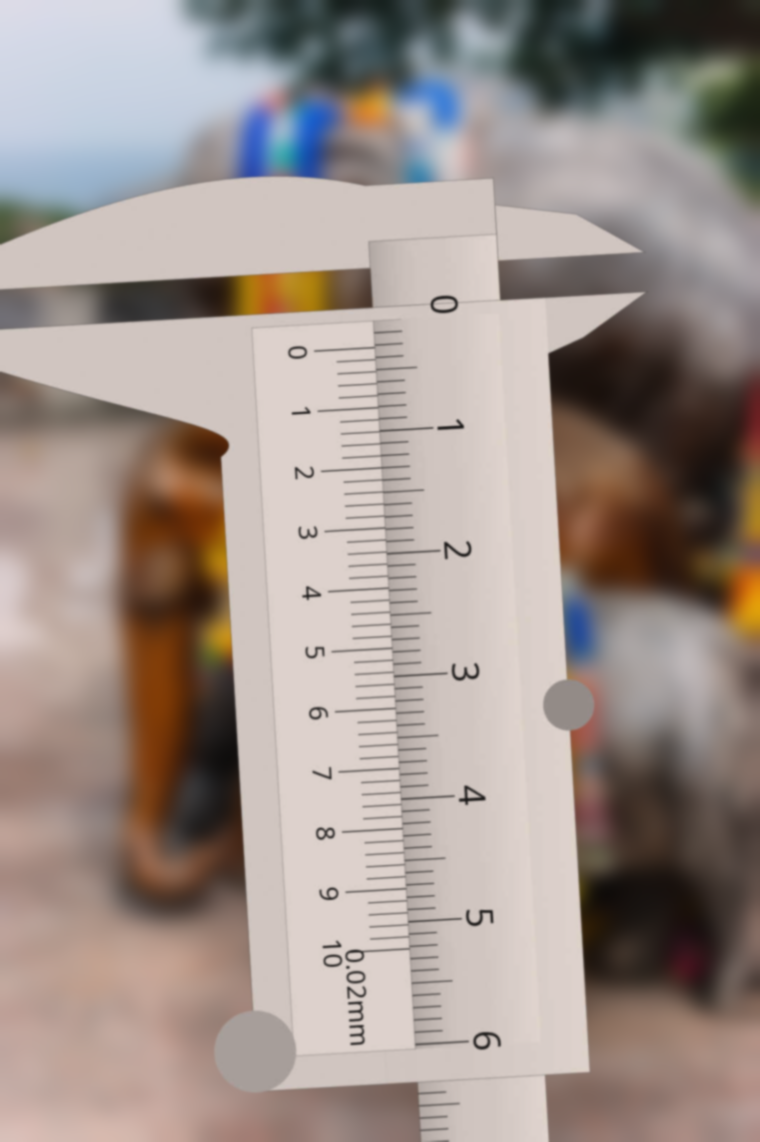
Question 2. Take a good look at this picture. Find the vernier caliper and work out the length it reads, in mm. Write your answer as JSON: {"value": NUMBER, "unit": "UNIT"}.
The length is {"value": 3.2, "unit": "mm"}
